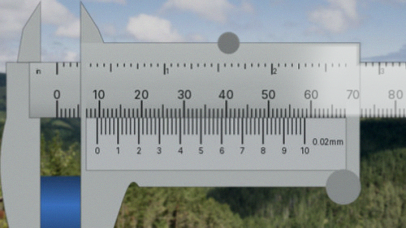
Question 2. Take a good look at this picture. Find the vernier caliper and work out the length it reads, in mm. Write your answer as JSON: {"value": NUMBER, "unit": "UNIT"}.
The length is {"value": 9.5, "unit": "mm"}
